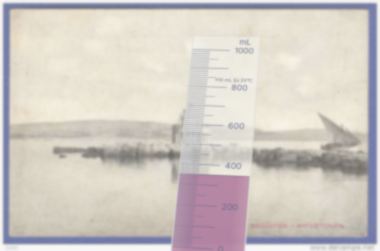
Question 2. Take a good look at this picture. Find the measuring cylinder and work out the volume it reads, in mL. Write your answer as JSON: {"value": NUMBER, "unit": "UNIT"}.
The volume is {"value": 350, "unit": "mL"}
